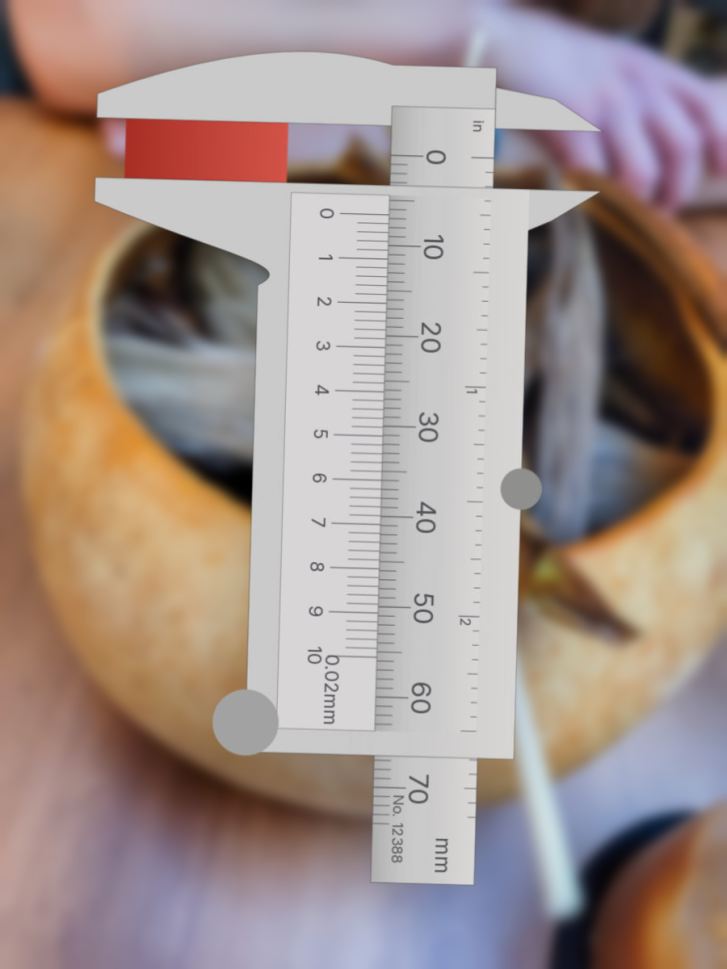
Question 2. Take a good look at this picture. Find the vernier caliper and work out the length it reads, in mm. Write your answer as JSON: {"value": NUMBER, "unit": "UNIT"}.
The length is {"value": 6.6, "unit": "mm"}
